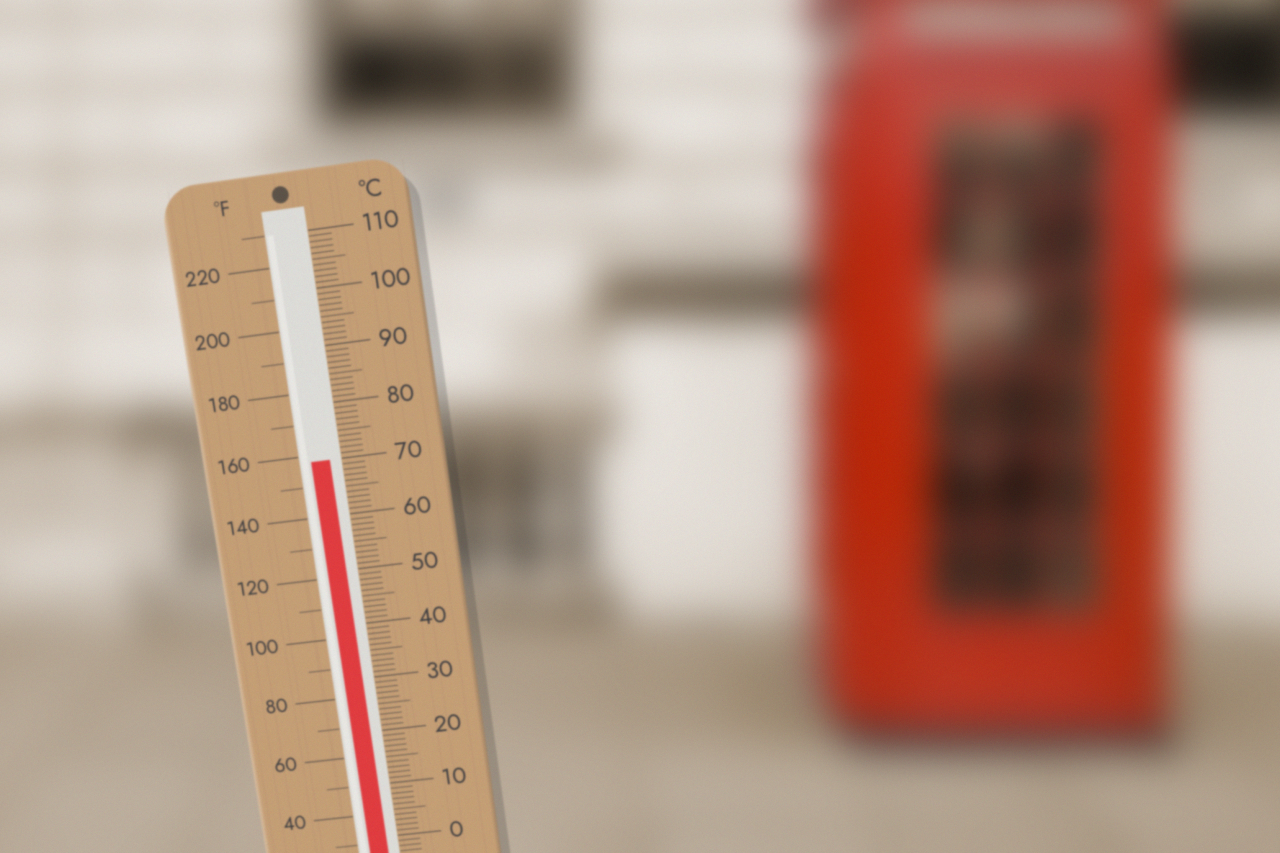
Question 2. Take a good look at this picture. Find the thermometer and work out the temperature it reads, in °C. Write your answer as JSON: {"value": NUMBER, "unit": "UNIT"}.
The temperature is {"value": 70, "unit": "°C"}
